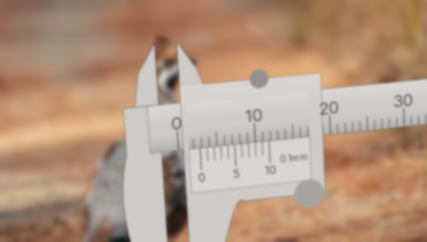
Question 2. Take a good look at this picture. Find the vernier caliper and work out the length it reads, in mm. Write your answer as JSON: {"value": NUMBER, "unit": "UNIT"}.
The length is {"value": 2.8, "unit": "mm"}
